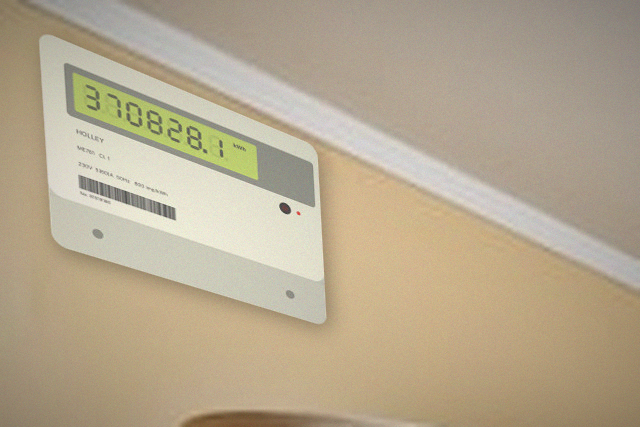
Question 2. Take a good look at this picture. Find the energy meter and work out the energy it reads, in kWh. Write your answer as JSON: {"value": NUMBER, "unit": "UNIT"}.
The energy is {"value": 370828.1, "unit": "kWh"}
